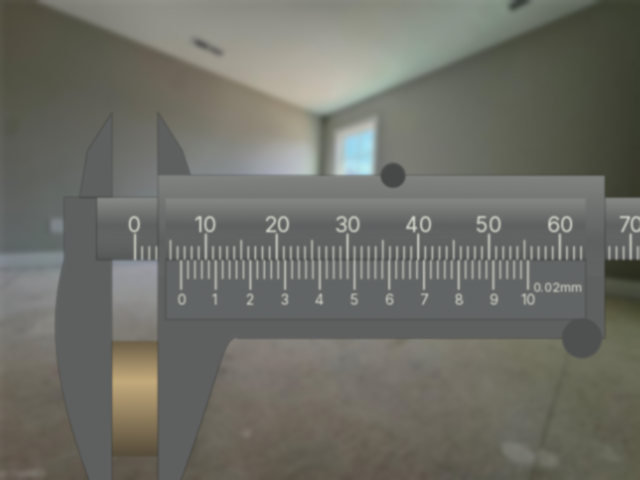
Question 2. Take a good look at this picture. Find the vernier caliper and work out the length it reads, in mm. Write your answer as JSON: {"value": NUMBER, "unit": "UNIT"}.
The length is {"value": 6.5, "unit": "mm"}
